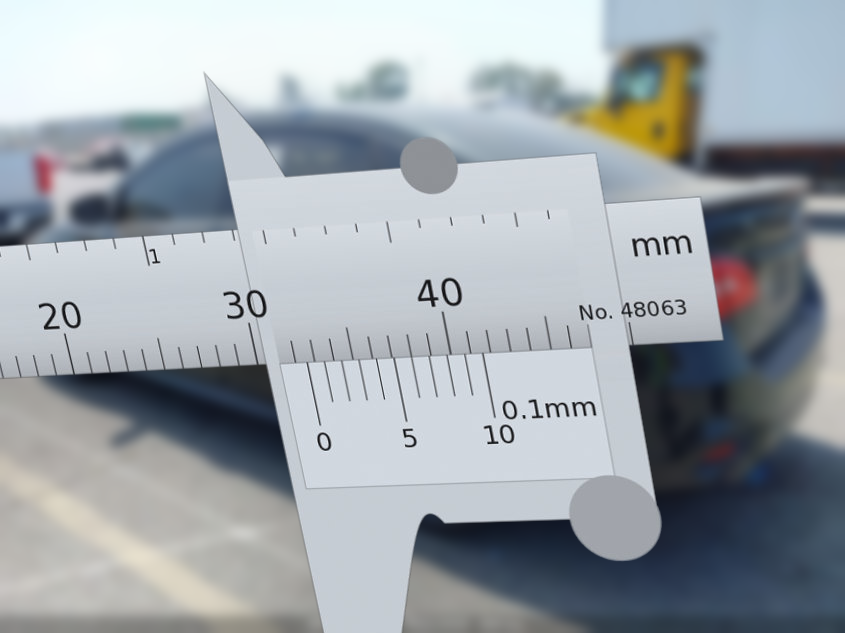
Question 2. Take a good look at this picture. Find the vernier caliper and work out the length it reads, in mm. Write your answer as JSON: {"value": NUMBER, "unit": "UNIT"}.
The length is {"value": 32.6, "unit": "mm"}
